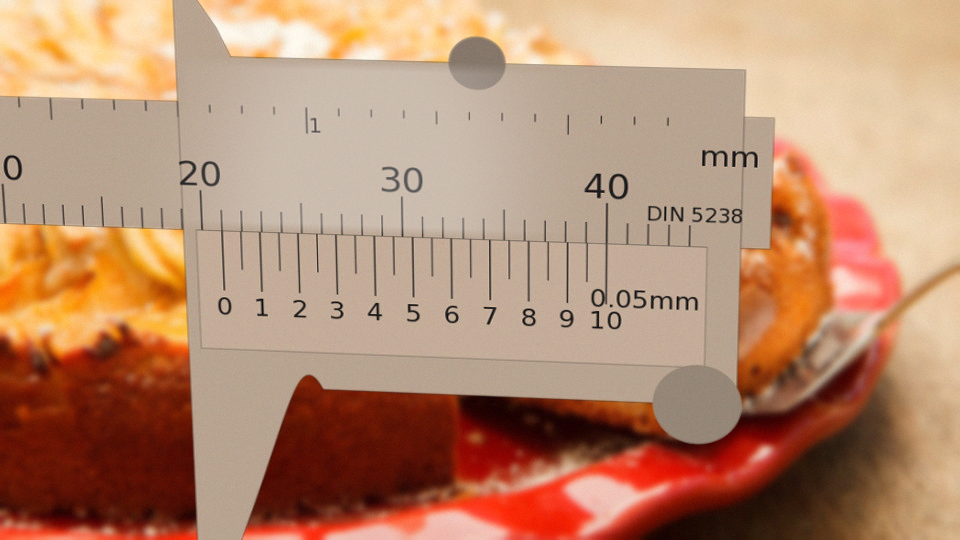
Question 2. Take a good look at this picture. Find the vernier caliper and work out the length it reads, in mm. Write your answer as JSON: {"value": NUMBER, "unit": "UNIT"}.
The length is {"value": 21.0, "unit": "mm"}
